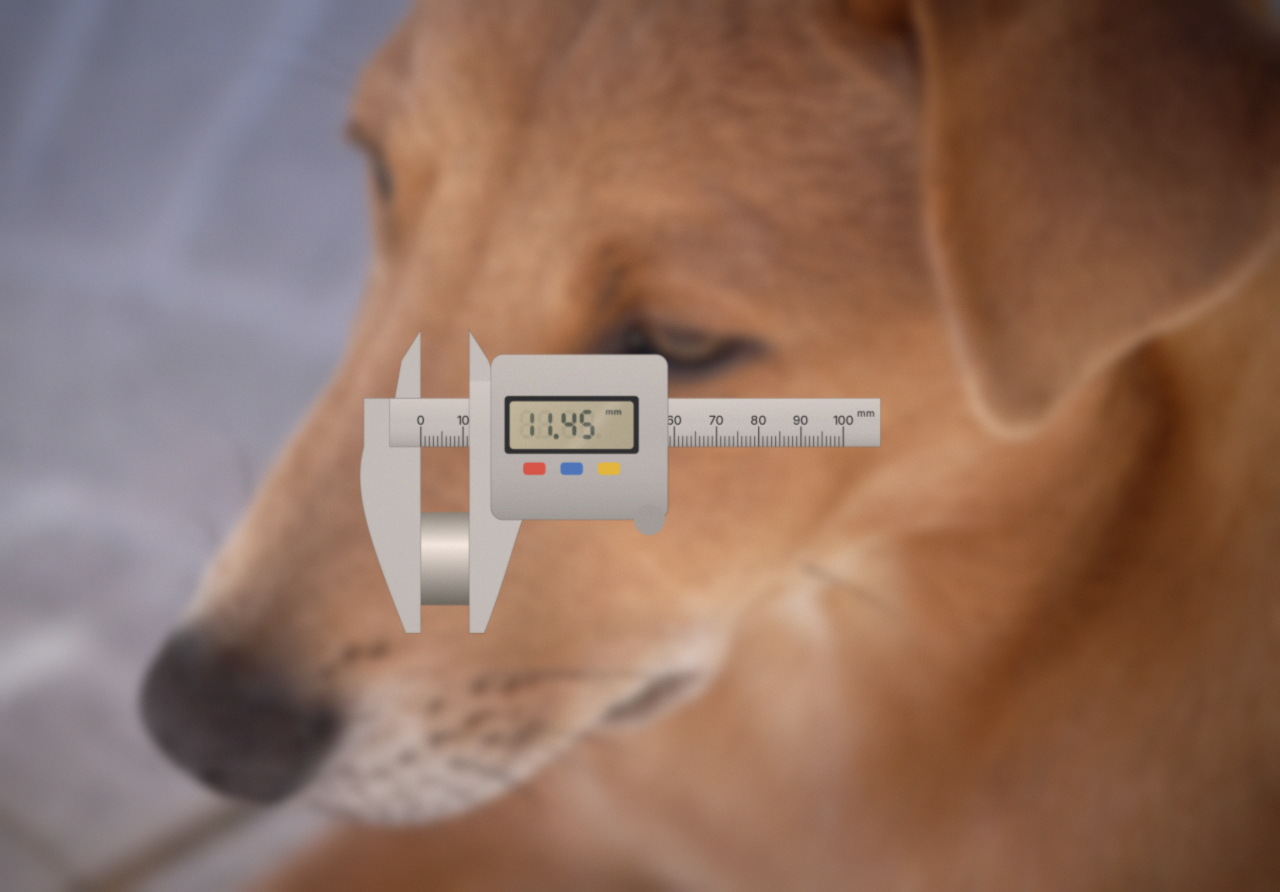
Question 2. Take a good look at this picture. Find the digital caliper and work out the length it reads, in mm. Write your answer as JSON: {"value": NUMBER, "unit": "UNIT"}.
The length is {"value": 11.45, "unit": "mm"}
